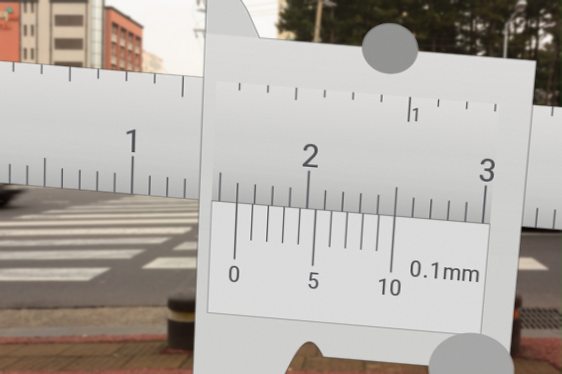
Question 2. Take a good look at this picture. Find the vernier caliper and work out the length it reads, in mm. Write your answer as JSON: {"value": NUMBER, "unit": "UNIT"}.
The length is {"value": 16.0, "unit": "mm"}
